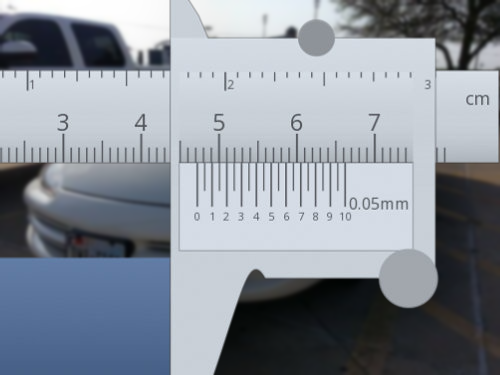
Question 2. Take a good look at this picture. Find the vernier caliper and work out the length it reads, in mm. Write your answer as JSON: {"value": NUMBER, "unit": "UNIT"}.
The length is {"value": 47.2, "unit": "mm"}
